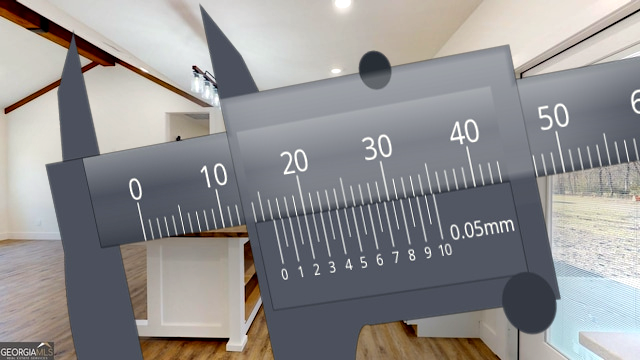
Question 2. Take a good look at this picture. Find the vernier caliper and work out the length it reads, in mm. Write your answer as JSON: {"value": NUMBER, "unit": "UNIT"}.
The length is {"value": 16.2, "unit": "mm"}
